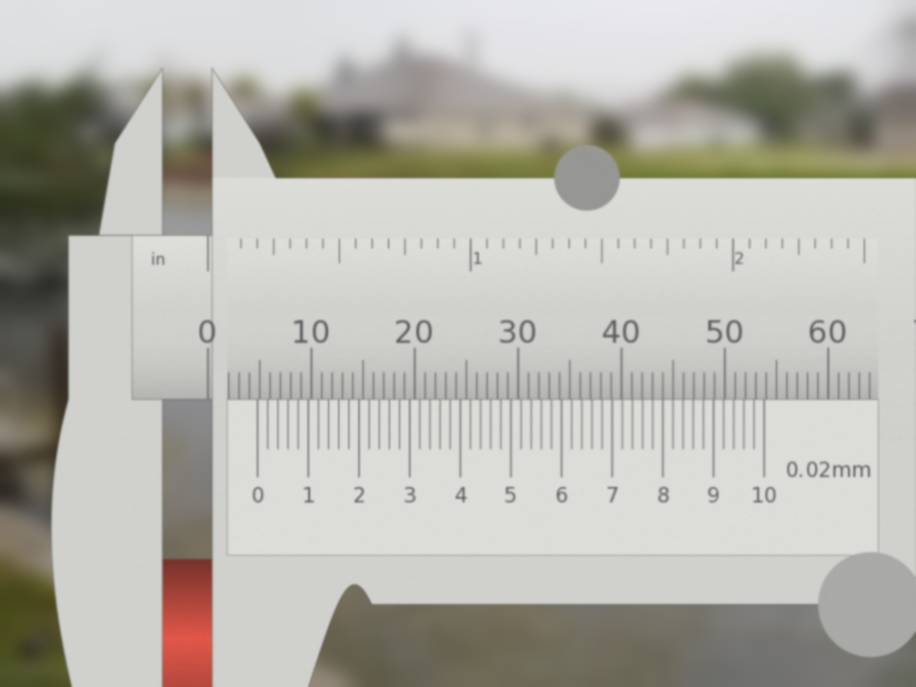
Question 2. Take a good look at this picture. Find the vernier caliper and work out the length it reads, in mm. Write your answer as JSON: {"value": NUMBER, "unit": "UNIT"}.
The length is {"value": 4.8, "unit": "mm"}
